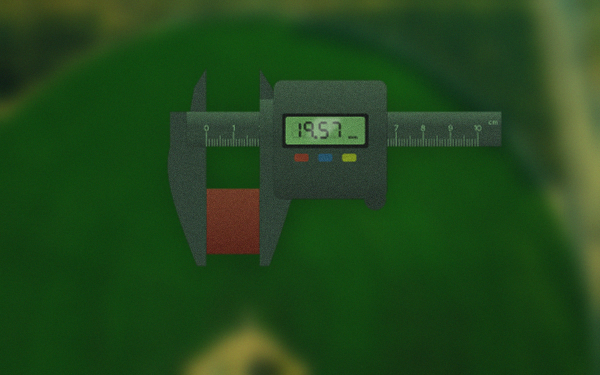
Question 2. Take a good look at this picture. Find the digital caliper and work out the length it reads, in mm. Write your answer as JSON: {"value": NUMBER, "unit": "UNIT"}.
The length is {"value": 19.57, "unit": "mm"}
